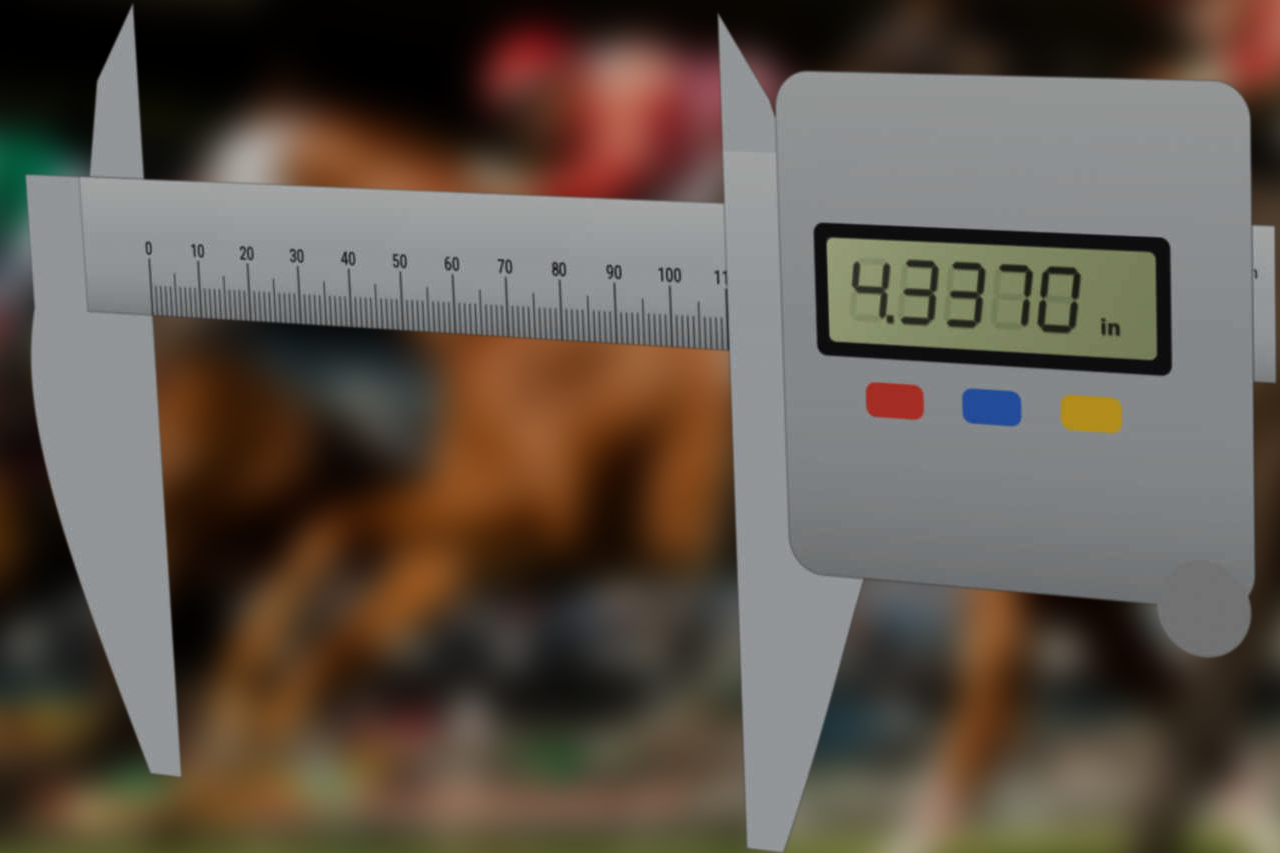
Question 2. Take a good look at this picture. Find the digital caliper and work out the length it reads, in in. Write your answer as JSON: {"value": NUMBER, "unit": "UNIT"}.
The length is {"value": 4.3370, "unit": "in"}
